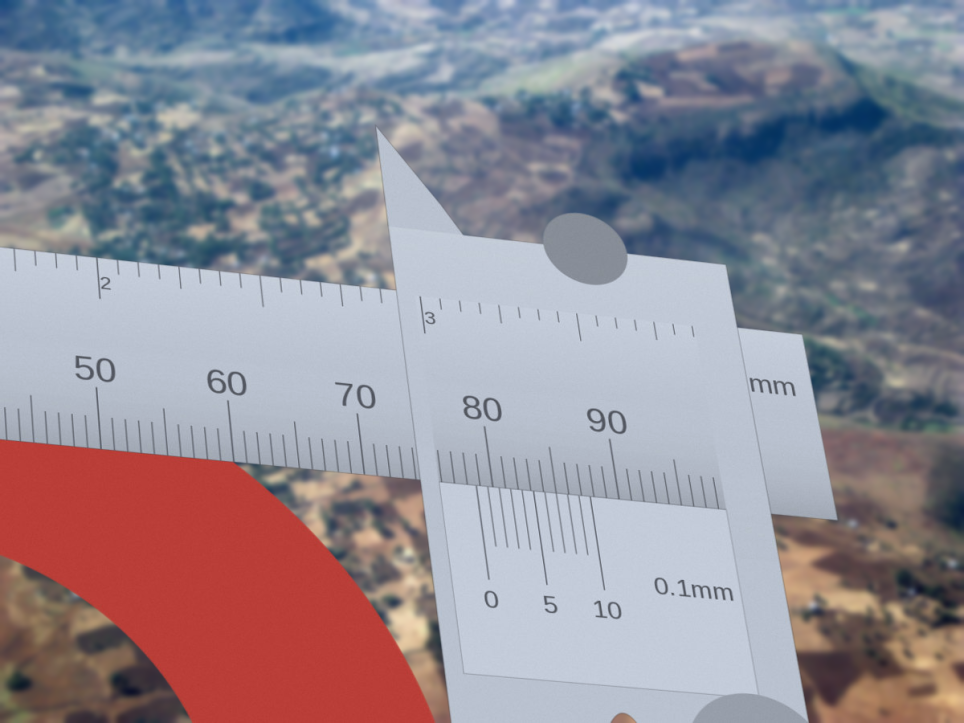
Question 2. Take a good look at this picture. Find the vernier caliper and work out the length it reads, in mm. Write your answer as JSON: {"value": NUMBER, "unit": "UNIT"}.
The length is {"value": 78.7, "unit": "mm"}
